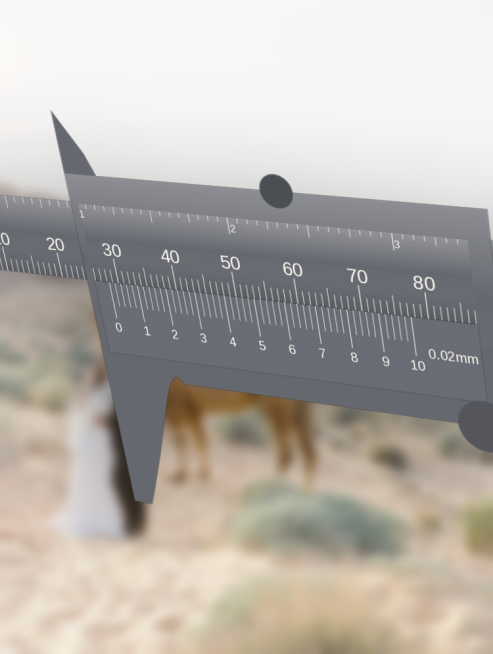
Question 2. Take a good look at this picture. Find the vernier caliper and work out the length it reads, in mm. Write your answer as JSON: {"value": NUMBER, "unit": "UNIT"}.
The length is {"value": 28.4, "unit": "mm"}
